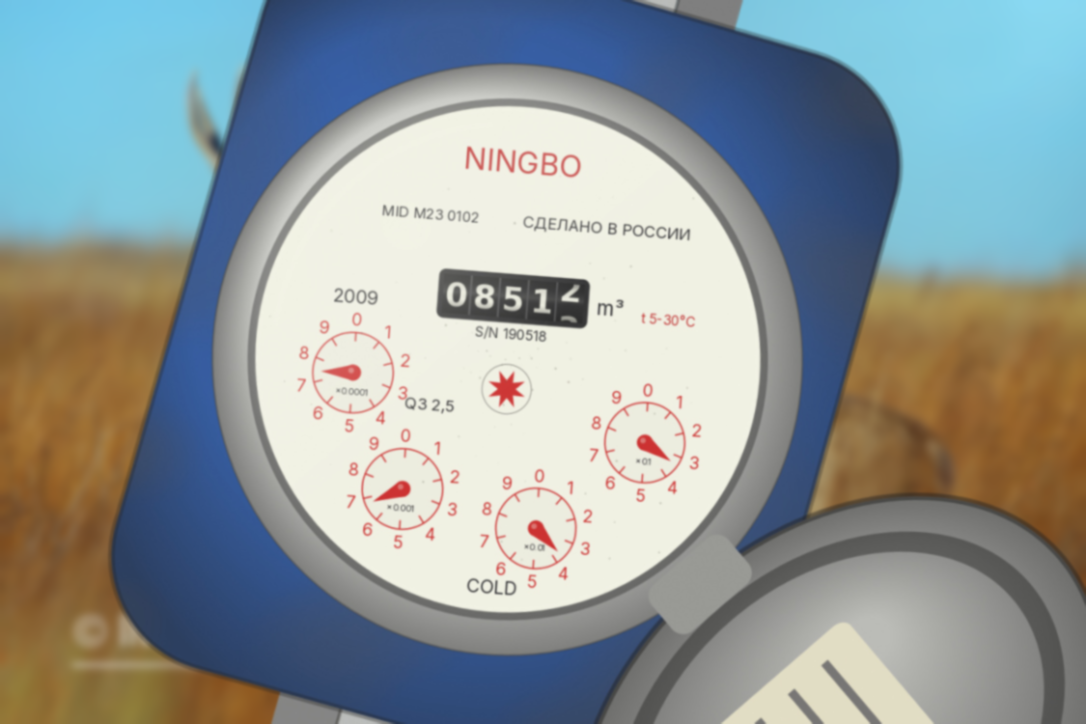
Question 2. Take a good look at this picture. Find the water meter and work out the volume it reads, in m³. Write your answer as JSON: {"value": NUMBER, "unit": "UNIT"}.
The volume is {"value": 8512.3367, "unit": "m³"}
